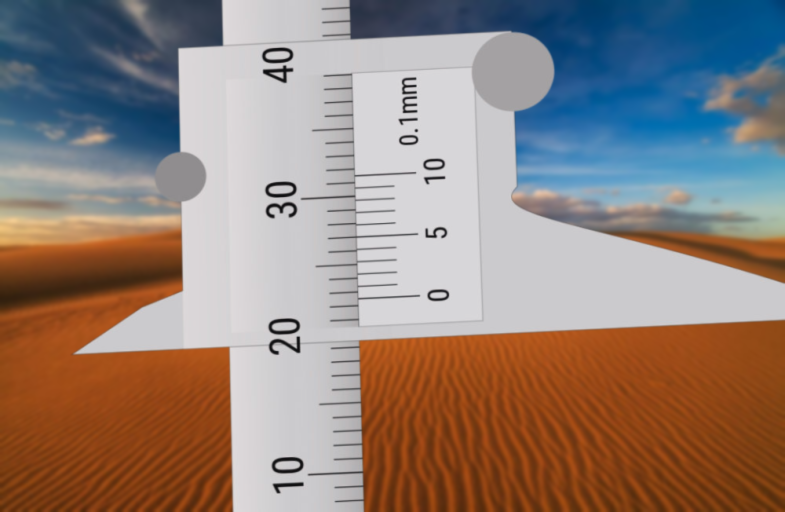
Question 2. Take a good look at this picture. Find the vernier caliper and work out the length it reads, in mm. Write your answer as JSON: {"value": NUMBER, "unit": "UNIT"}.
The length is {"value": 22.5, "unit": "mm"}
